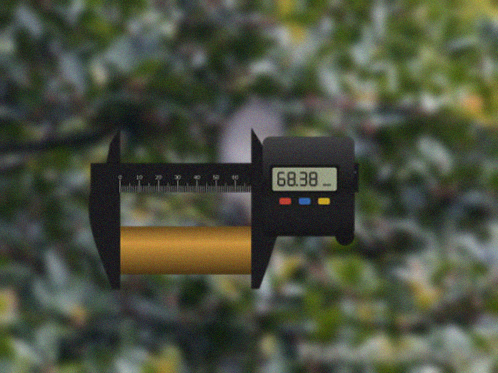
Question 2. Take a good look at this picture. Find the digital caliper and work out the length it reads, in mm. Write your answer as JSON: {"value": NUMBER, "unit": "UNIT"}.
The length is {"value": 68.38, "unit": "mm"}
